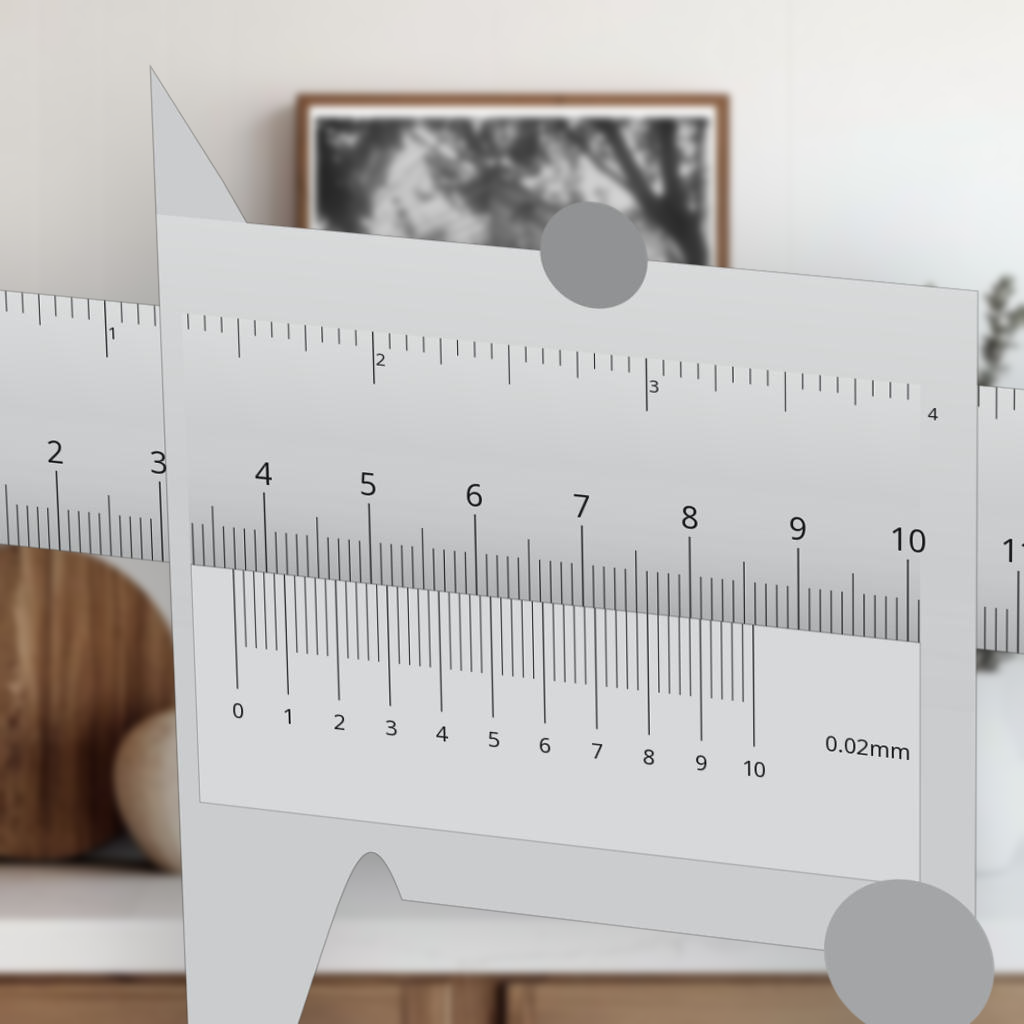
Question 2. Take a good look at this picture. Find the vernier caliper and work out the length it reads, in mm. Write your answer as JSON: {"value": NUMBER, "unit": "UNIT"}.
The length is {"value": 36.8, "unit": "mm"}
